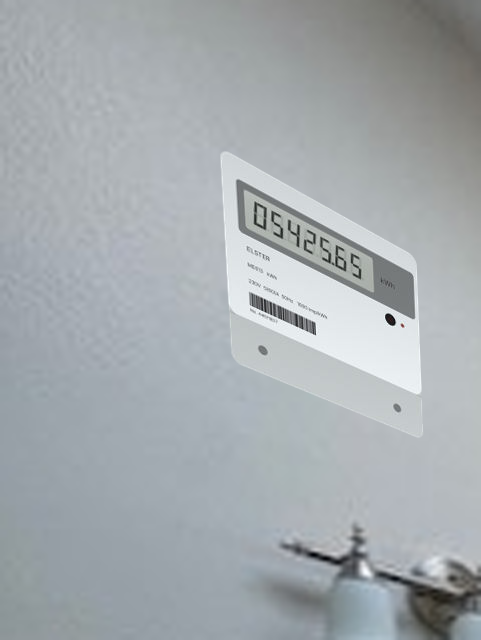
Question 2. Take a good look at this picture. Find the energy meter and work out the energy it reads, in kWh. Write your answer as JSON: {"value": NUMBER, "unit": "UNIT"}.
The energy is {"value": 5425.65, "unit": "kWh"}
